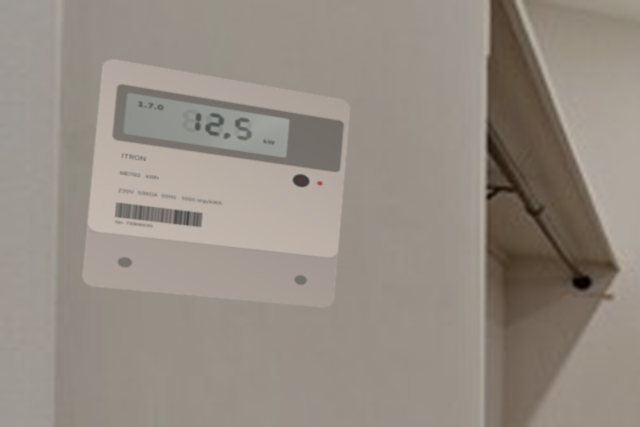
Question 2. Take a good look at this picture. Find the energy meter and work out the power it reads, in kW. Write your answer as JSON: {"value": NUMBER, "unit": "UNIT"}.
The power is {"value": 12.5, "unit": "kW"}
